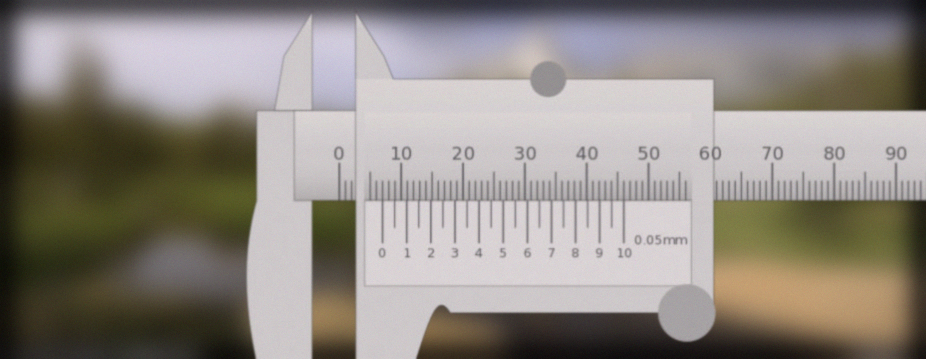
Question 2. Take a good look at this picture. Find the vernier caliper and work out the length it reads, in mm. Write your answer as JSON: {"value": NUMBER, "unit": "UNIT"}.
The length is {"value": 7.0, "unit": "mm"}
